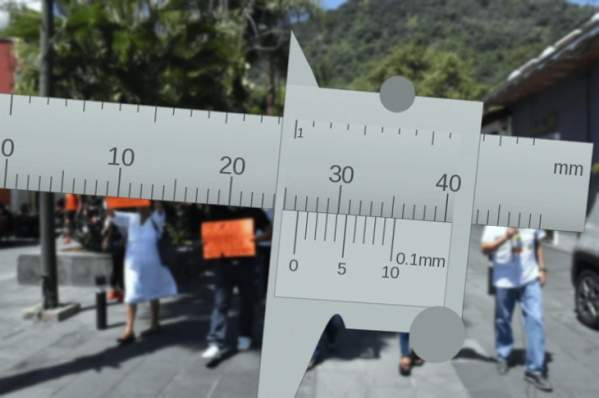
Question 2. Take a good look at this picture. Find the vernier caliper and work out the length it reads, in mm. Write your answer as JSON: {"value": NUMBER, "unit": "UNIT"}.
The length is {"value": 26.3, "unit": "mm"}
